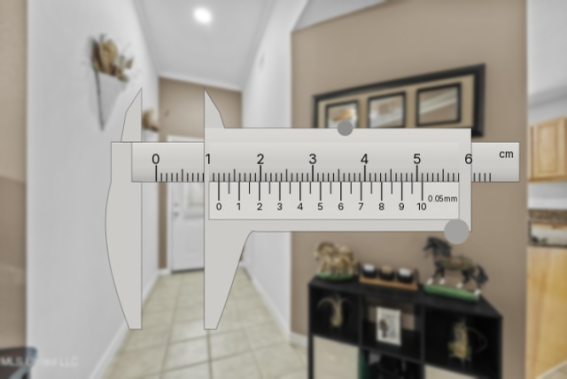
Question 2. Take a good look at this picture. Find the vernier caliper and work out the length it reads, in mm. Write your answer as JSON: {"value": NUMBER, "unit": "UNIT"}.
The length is {"value": 12.0, "unit": "mm"}
